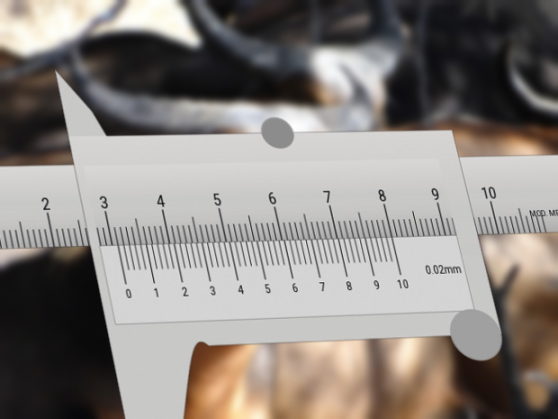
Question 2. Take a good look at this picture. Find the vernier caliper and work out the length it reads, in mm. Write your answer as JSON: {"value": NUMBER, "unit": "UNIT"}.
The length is {"value": 31.0, "unit": "mm"}
